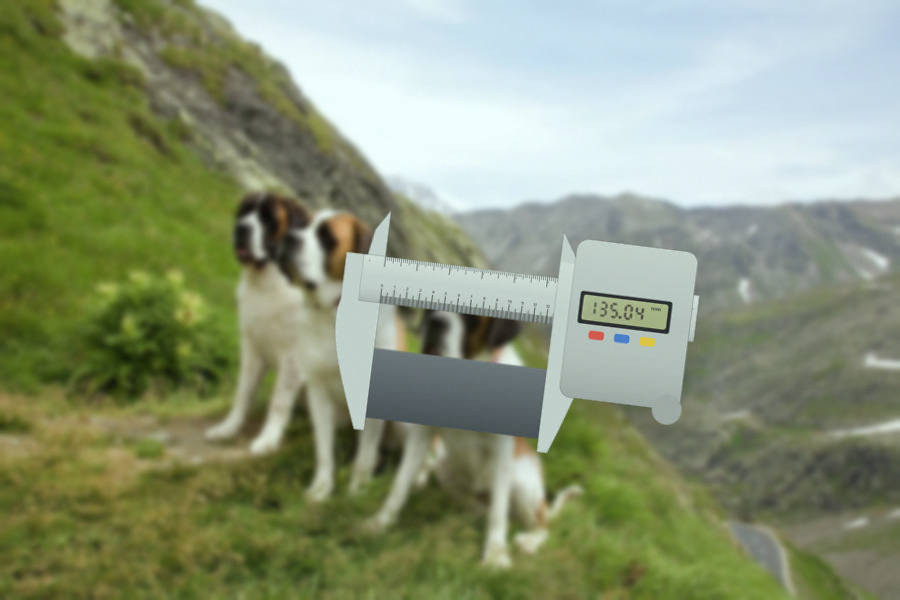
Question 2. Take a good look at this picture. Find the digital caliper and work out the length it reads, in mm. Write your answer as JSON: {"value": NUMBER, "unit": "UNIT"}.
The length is {"value": 135.04, "unit": "mm"}
